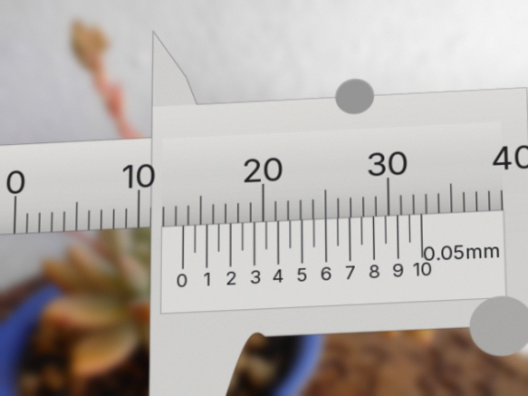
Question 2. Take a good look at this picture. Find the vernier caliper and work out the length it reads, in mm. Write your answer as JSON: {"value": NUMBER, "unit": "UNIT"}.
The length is {"value": 13.6, "unit": "mm"}
